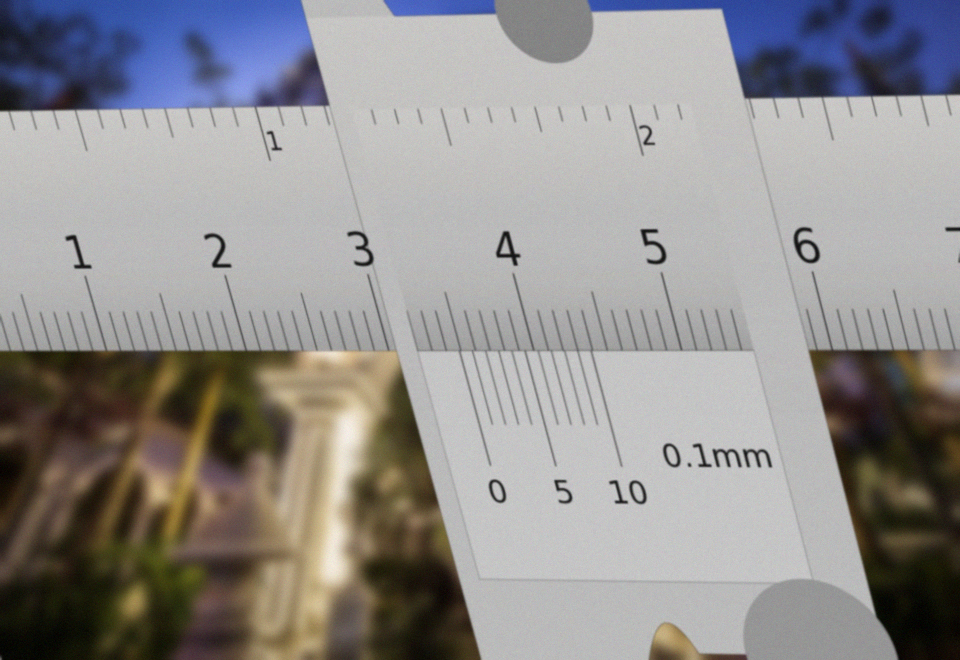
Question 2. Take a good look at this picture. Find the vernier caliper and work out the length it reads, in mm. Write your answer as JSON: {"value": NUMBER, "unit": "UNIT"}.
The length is {"value": 34.9, "unit": "mm"}
